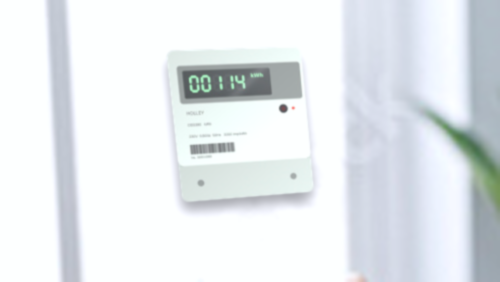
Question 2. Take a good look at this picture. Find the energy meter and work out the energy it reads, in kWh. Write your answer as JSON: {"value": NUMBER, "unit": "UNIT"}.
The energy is {"value": 114, "unit": "kWh"}
